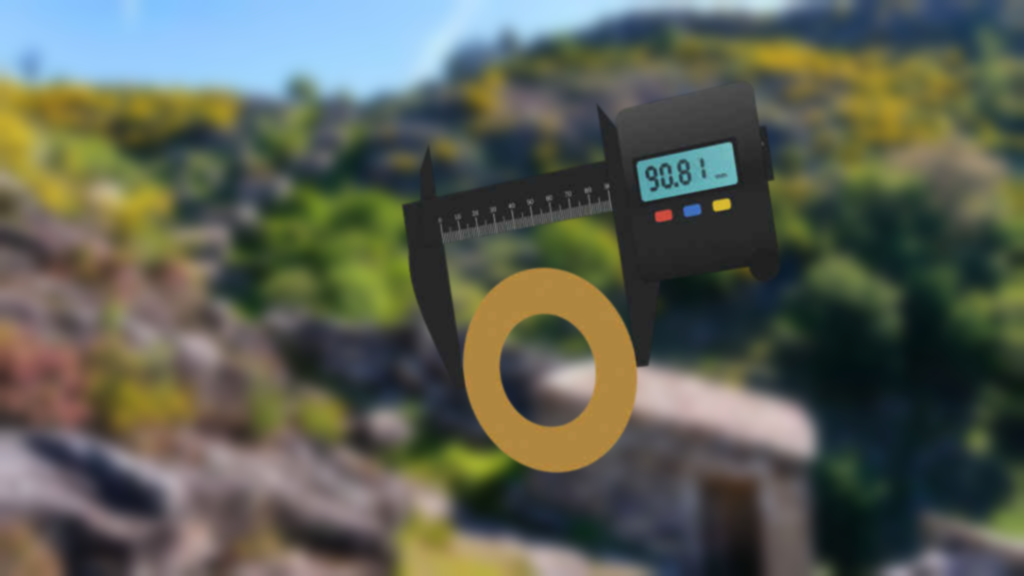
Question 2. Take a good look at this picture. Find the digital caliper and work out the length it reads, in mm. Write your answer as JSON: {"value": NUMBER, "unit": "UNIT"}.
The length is {"value": 90.81, "unit": "mm"}
